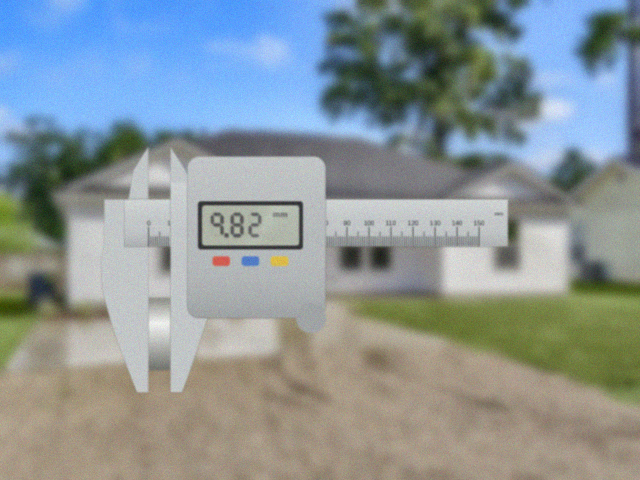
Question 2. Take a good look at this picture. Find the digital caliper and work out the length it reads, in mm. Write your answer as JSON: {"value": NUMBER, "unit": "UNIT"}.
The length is {"value": 9.82, "unit": "mm"}
